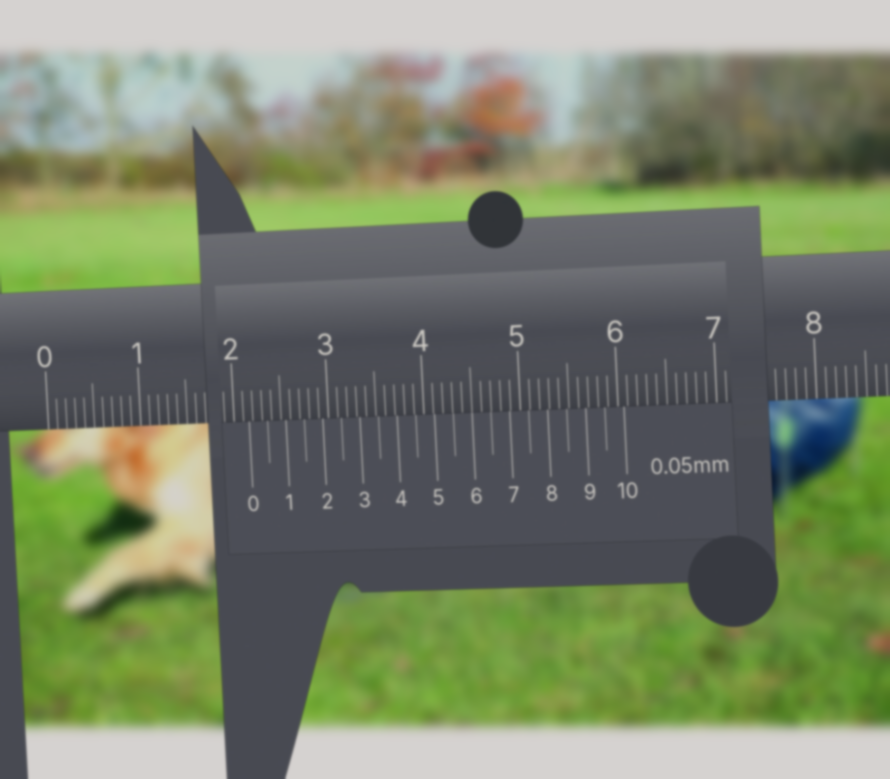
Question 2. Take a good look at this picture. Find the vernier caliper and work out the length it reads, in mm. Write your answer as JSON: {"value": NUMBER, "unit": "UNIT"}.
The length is {"value": 21.6, "unit": "mm"}
